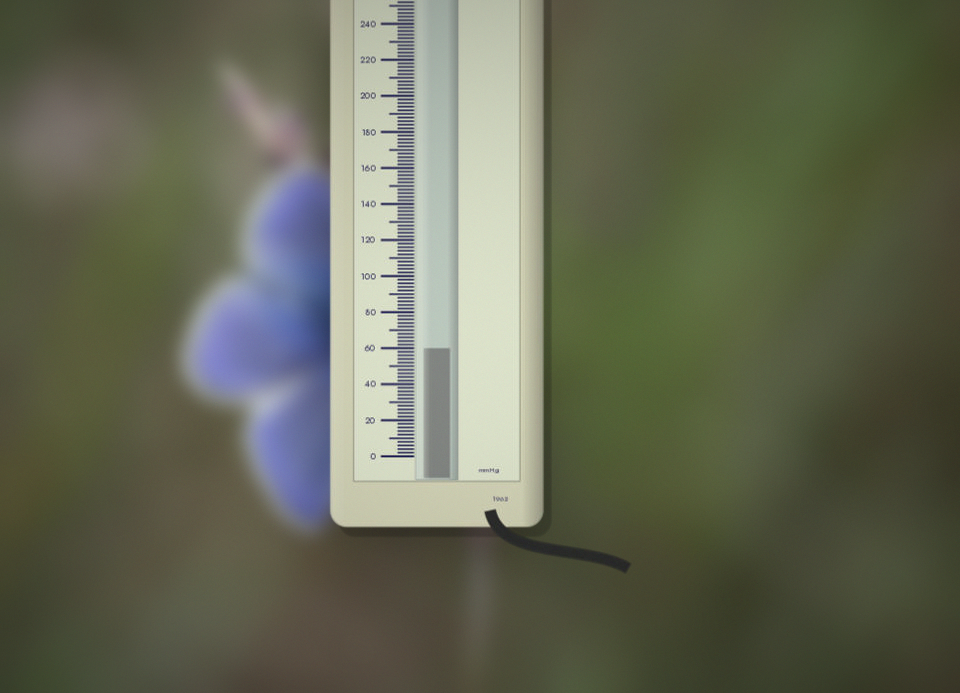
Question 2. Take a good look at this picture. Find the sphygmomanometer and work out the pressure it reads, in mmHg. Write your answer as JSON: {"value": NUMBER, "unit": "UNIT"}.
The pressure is {"value": 60, "unit": "mmHg"}
